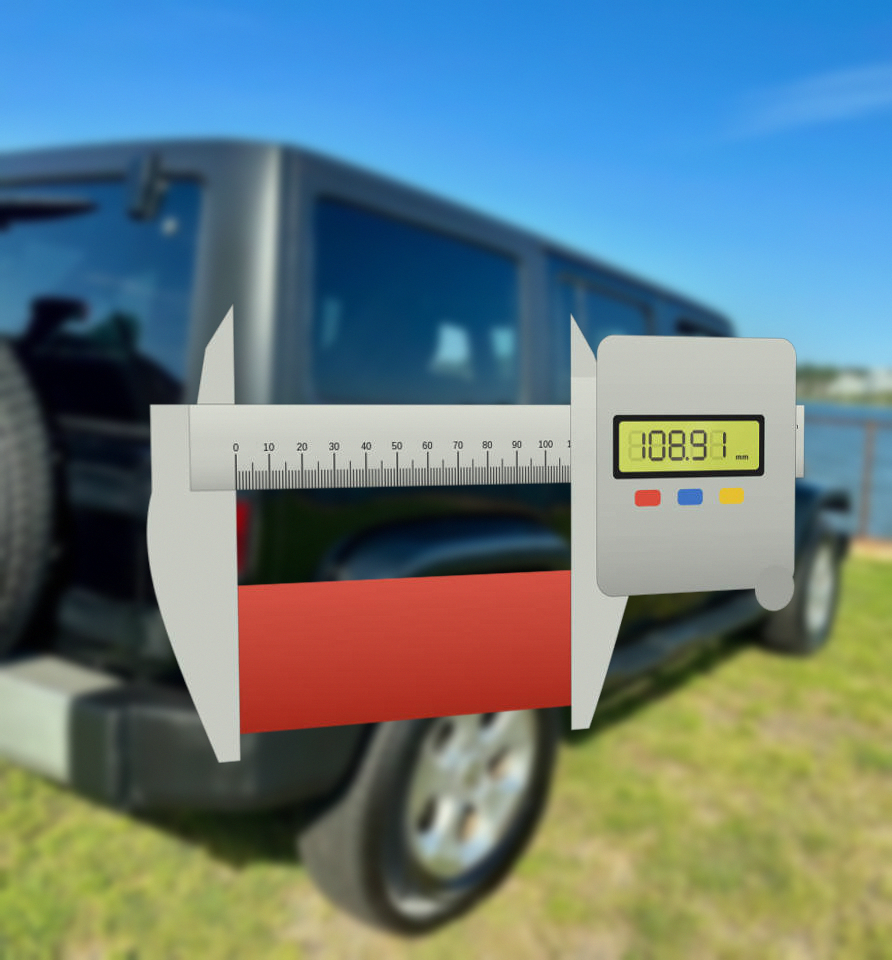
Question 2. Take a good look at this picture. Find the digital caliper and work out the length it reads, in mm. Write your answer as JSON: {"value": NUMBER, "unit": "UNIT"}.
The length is {"value": 108.91, "unit": "mm"}
